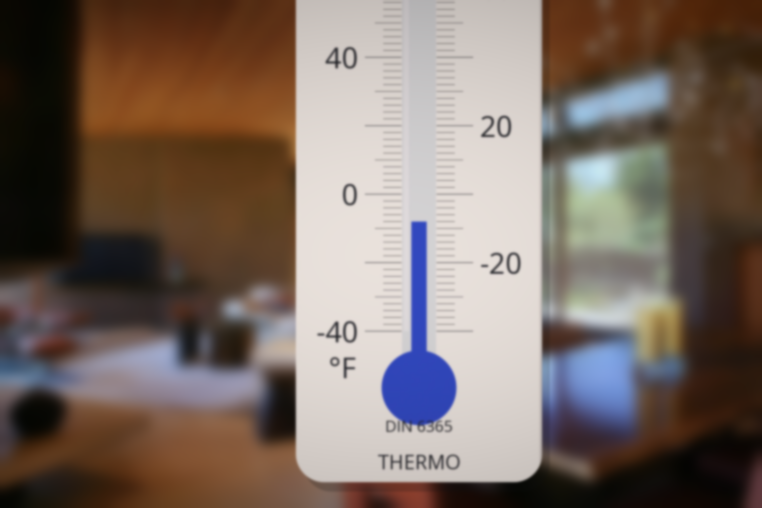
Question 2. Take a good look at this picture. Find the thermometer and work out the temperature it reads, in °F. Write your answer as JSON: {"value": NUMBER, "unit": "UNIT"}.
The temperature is {"value": -8, "unit": "°F"}
